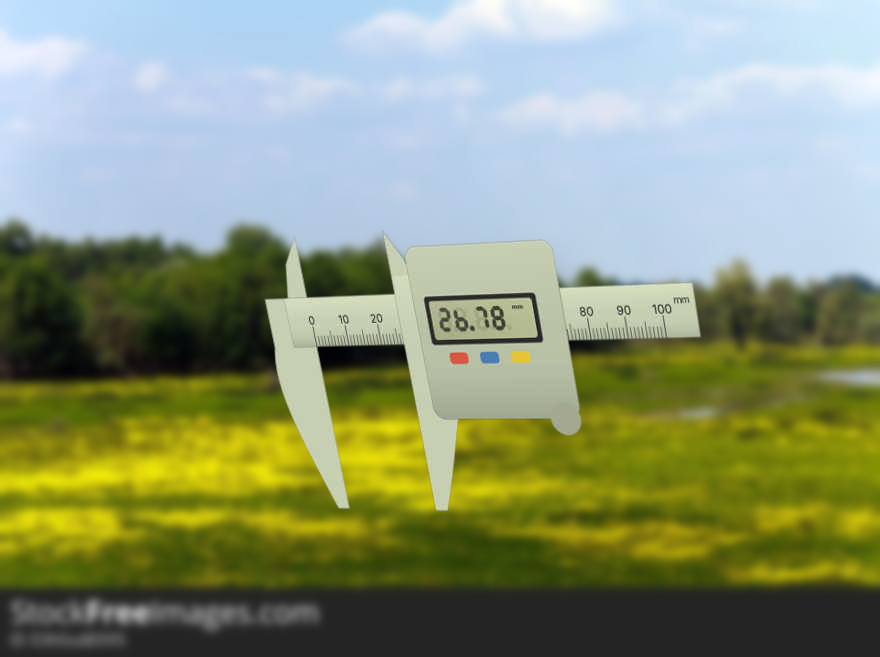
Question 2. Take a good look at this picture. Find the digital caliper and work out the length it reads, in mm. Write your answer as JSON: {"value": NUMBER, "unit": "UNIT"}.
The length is {"value": 26.78, "unit": "mm"}
